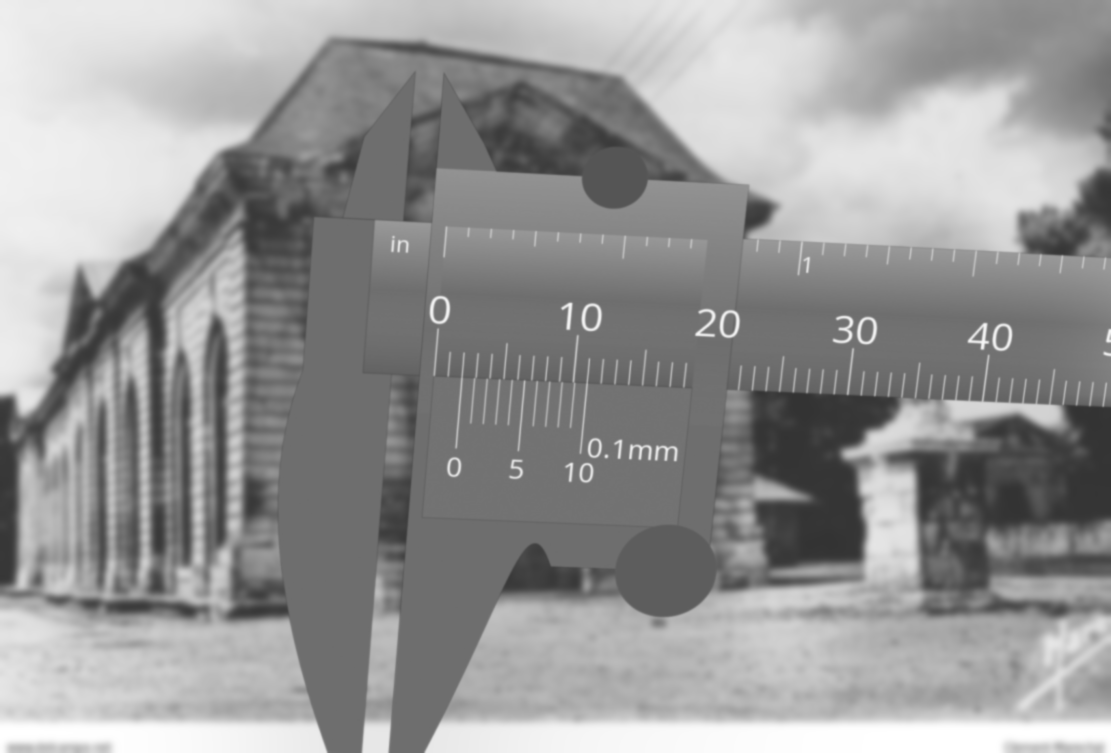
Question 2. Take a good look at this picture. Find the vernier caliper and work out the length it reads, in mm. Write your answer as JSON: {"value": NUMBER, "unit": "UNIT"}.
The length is {"value": 2.0, "unit": "mm"}
